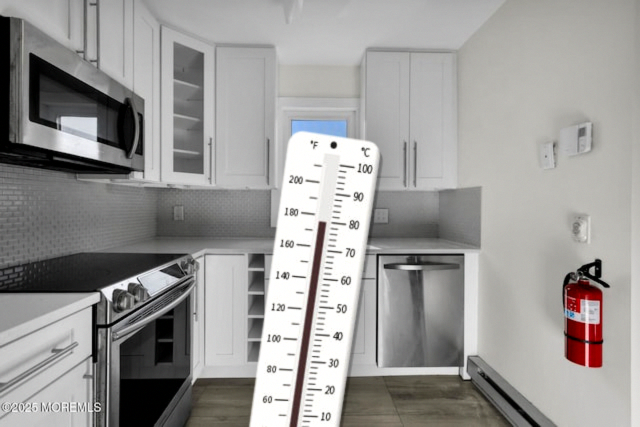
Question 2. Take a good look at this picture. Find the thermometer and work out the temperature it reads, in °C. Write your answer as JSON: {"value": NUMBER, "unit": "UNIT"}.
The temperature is {"value": 80, "unit": "°C"}
